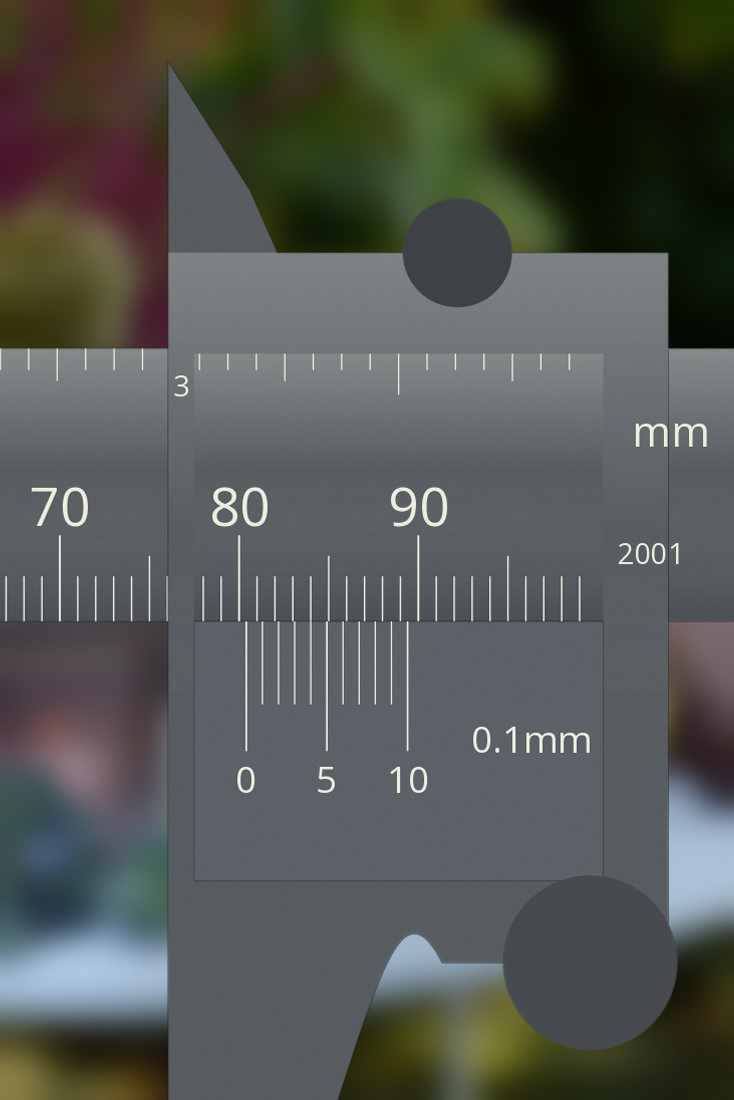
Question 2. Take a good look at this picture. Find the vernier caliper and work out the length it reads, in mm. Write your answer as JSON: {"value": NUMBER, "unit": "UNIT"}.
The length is {"value": 80.4, "unit": "mm"}
